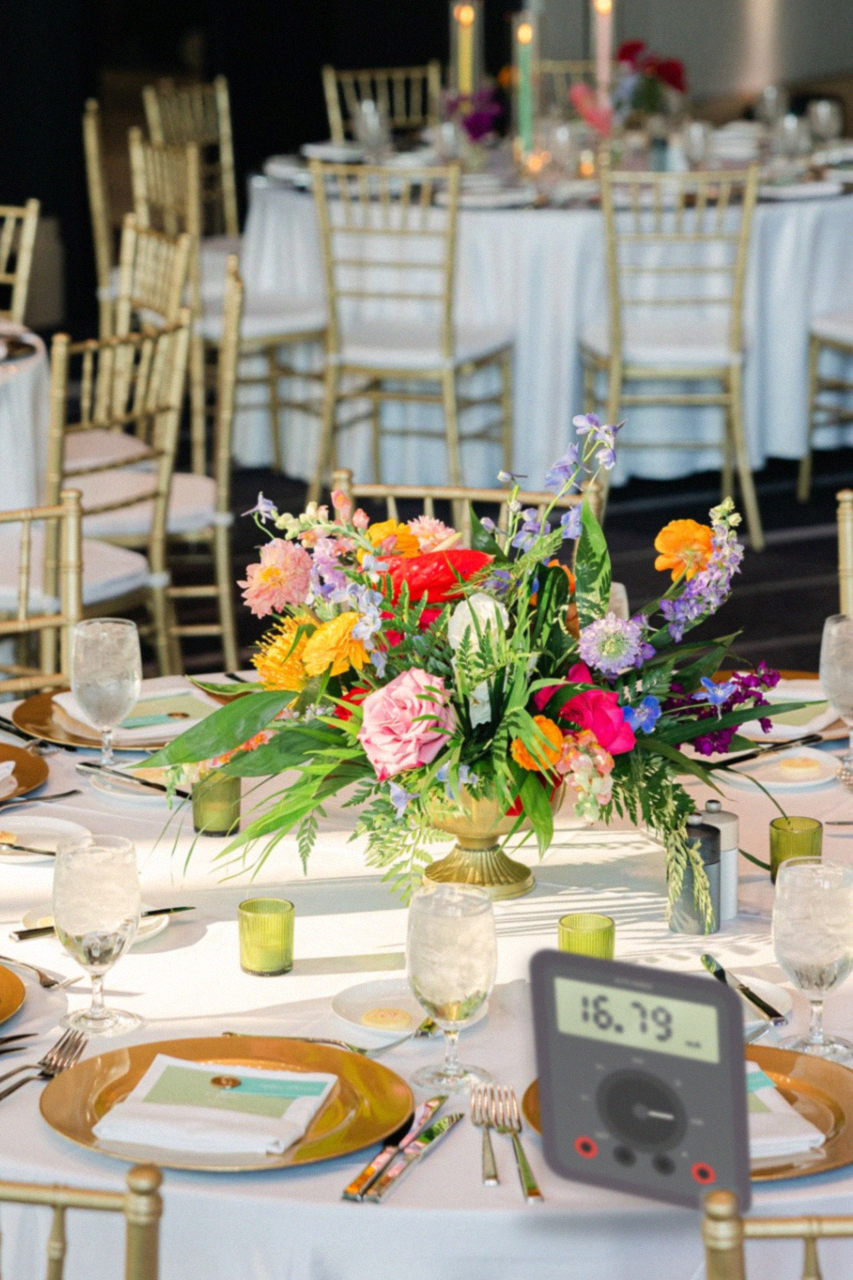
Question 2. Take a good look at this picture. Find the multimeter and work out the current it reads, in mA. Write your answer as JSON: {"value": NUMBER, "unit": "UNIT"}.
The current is {"value": 16.79, "unit": "mA"}
